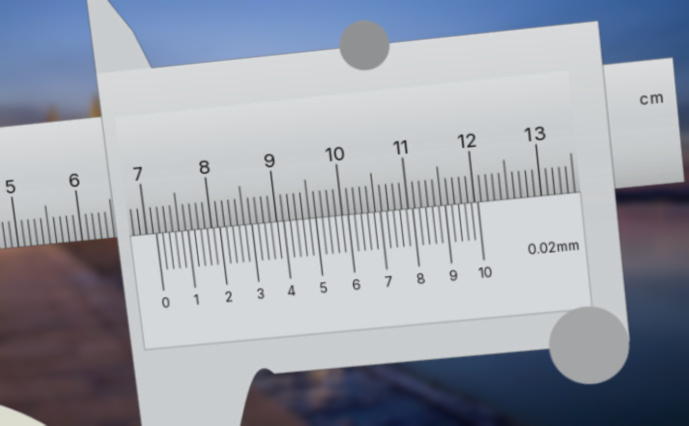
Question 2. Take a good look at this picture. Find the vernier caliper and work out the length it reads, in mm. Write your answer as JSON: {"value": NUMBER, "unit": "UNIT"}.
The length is {"value": 71.5, "unit": "mm"}
